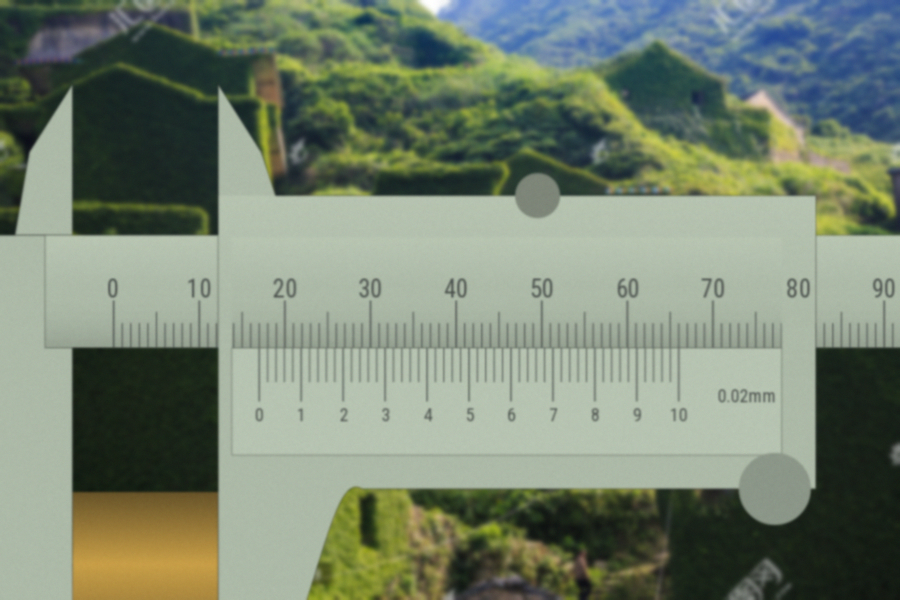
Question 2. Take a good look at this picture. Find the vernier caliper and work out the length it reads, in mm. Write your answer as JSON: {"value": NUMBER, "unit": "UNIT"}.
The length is {"value": 17.0, "unit": "mm"}
